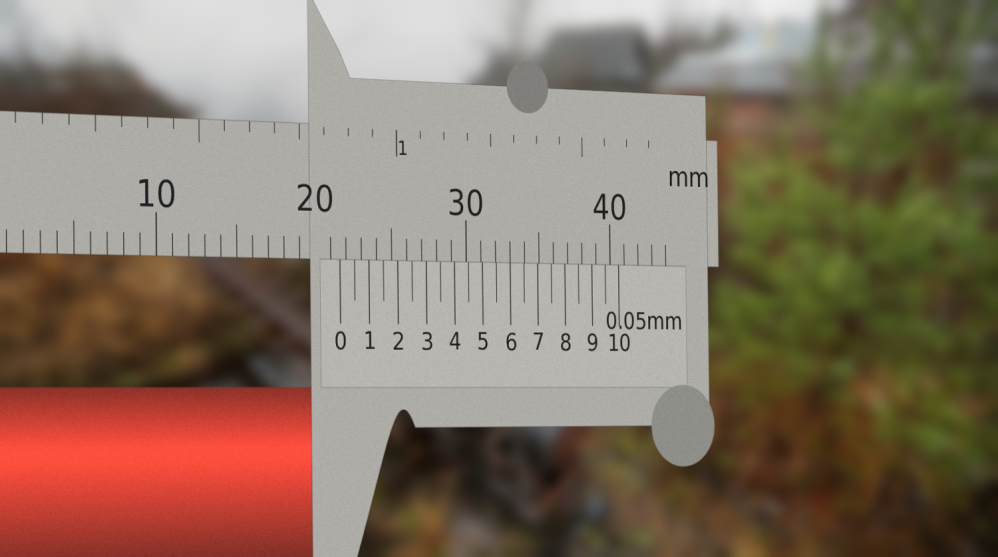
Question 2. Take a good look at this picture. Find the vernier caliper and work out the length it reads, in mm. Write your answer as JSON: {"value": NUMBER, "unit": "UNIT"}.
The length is {"value": 21.6, "unit": "mm"}
